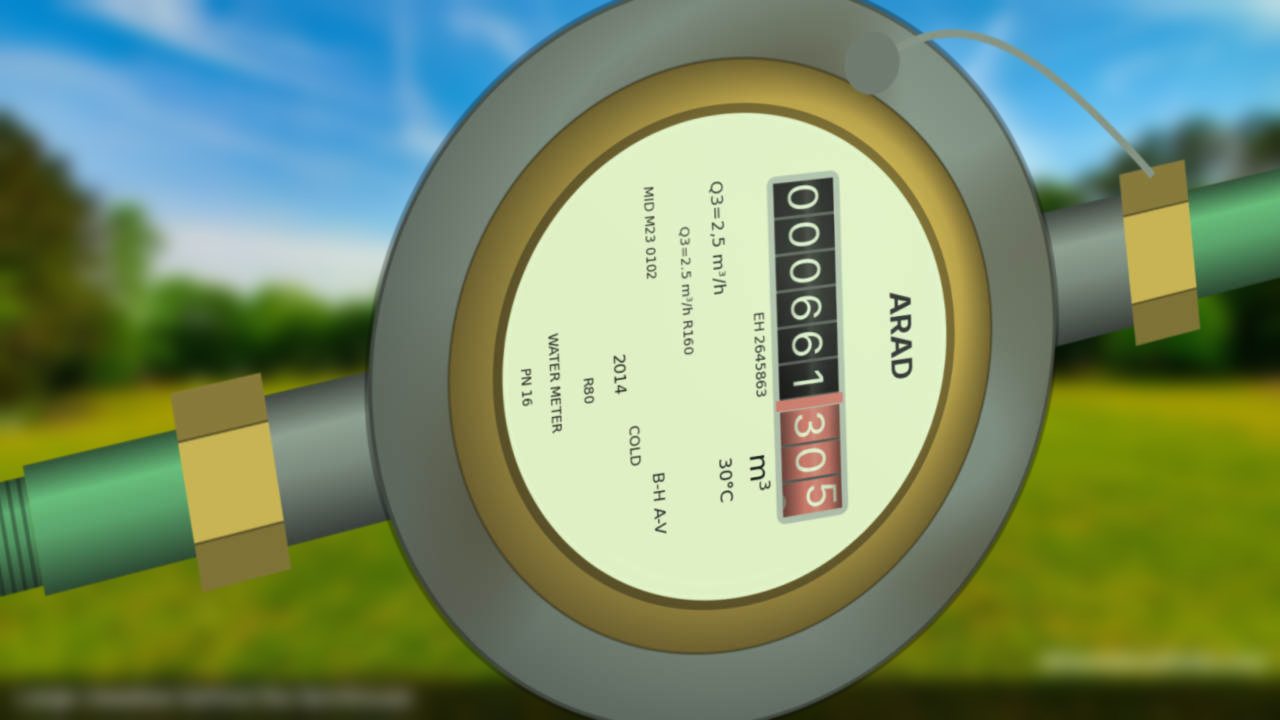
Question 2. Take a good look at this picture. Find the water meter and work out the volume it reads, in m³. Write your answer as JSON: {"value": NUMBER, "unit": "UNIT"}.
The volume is {"value": 661.305, "unit": "m³"}
